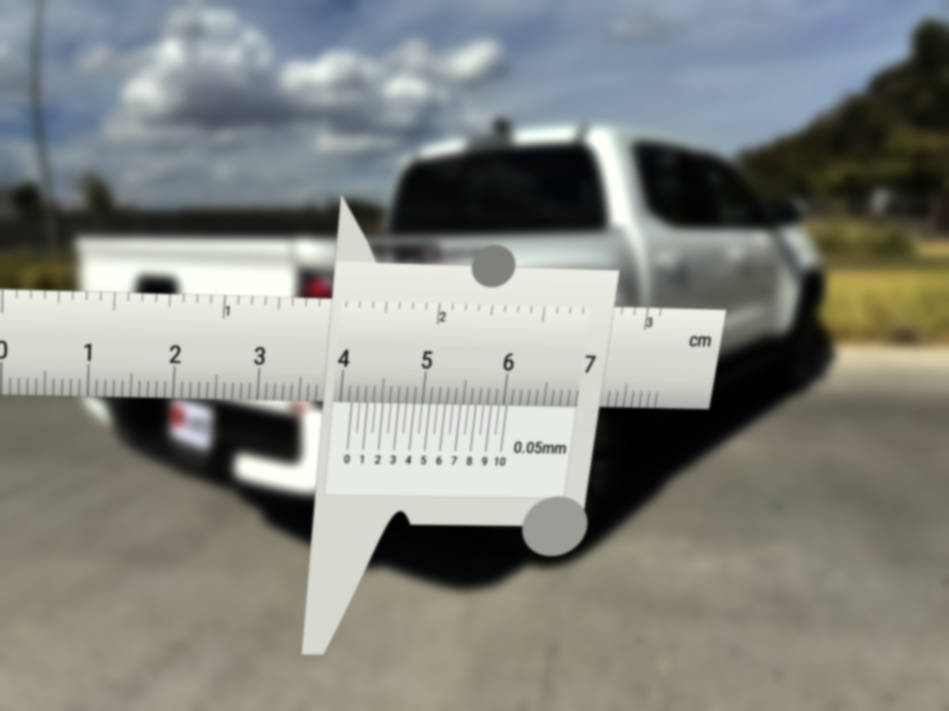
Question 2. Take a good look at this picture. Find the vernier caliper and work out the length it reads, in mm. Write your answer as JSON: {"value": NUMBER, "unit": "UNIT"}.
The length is {"value": 41.4, "unit": "mm"}
